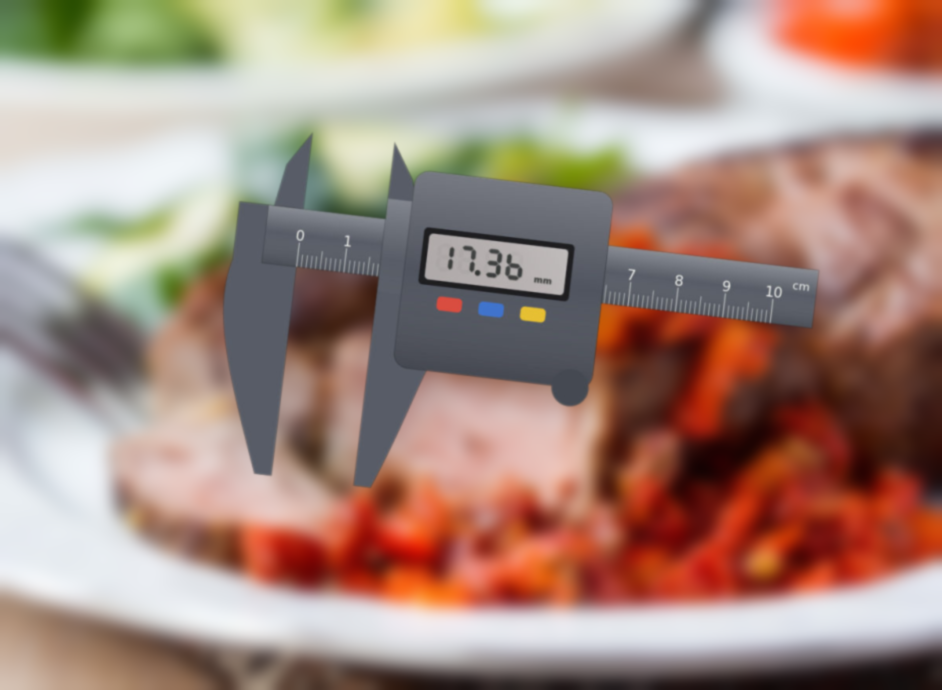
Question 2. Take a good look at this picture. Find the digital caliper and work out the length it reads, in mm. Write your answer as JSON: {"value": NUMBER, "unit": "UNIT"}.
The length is {"value": 17.36, "unit": "mm"}
